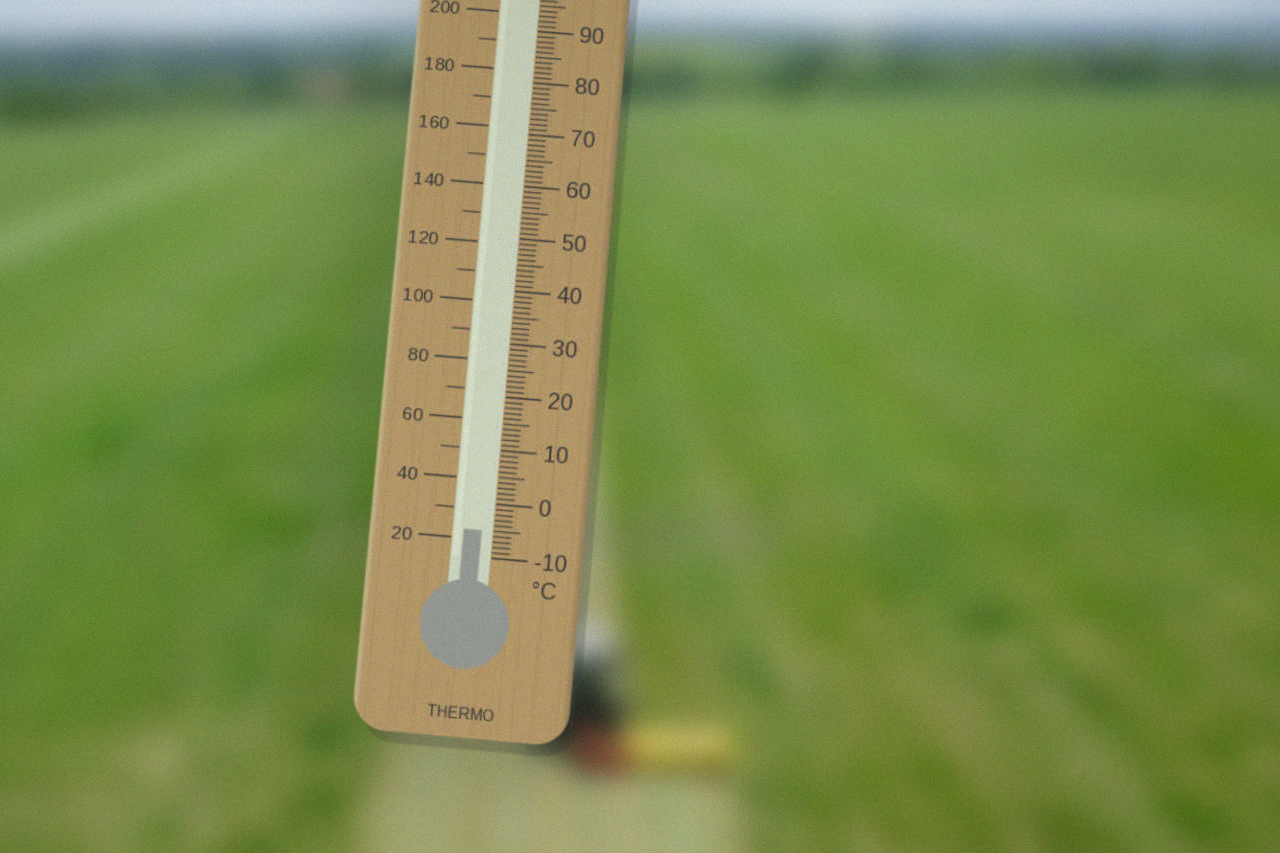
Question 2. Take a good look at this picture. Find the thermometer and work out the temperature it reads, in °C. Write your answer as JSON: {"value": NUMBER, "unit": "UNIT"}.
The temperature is {"value": -5, "unit": "°C"}
